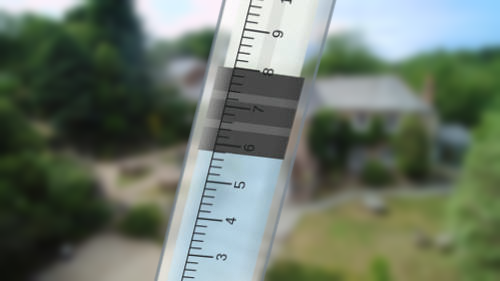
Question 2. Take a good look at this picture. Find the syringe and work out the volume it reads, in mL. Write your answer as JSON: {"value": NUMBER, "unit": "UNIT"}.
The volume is {"value": 5.8, "unit": "mL"}
